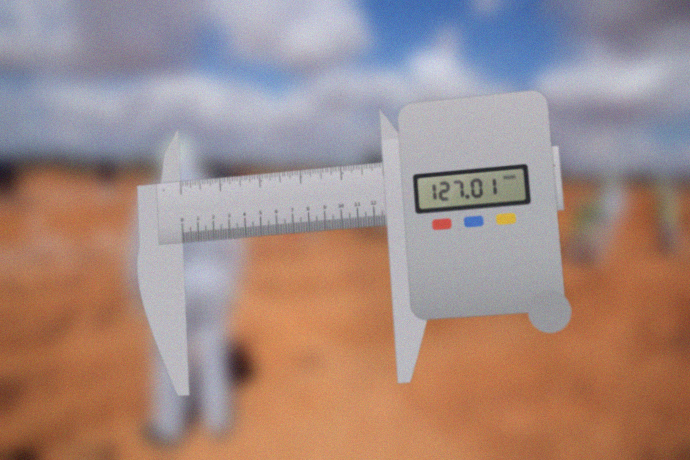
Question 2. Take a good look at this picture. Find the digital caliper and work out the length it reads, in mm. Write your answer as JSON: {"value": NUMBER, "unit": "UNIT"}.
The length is {"value": 127.01, "unit": "mm"}
